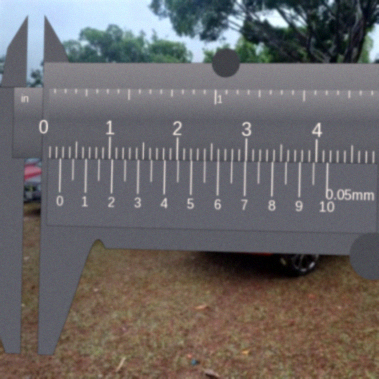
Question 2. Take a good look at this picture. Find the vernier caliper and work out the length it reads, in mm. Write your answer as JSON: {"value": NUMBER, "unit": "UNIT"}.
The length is {"value": 2.6, "unit": "mm"}
